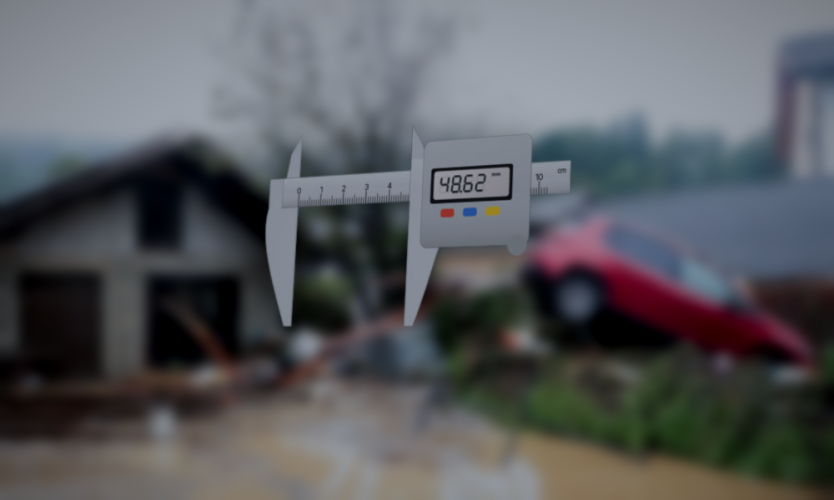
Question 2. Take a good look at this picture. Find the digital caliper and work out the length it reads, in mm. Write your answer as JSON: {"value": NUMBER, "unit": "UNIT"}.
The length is {"value": 48.62, "unit": "mm"}
